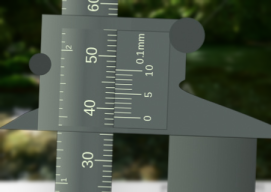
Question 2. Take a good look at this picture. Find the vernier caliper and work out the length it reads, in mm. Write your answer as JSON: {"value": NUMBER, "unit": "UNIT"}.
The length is {"value": 38.4, "unit": "mm"}
